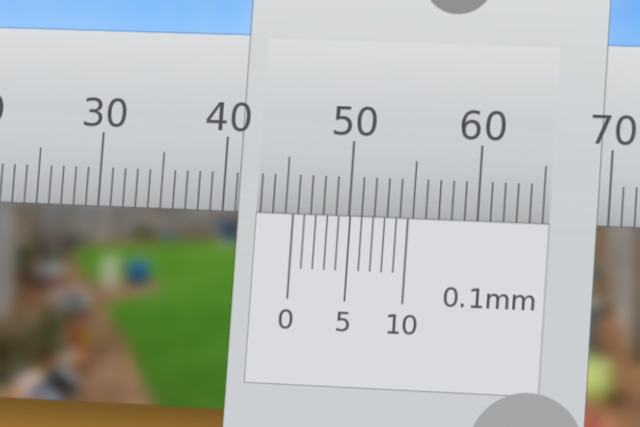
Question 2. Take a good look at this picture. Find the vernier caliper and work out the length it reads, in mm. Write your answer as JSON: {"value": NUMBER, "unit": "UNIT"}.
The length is {"value": 45.6, "unit": "mm"}
